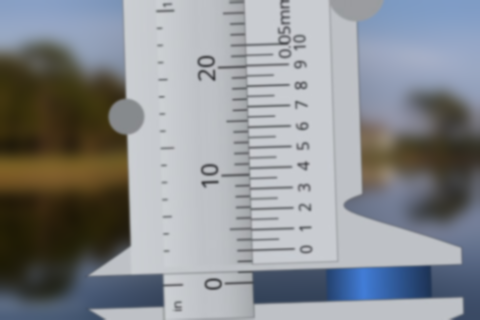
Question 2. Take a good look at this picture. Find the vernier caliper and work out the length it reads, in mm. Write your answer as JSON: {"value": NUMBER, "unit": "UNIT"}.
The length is {"value": 3.0, "unit": "mm"}
